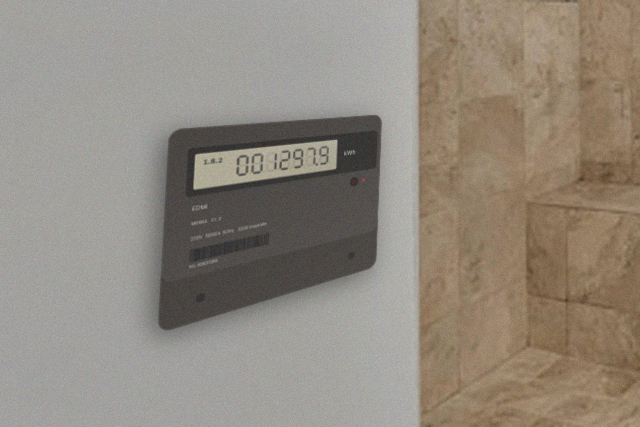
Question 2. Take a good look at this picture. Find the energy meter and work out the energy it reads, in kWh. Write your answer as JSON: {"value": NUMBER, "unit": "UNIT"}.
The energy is {"value": 1297.9, "unit": "kWh"}
